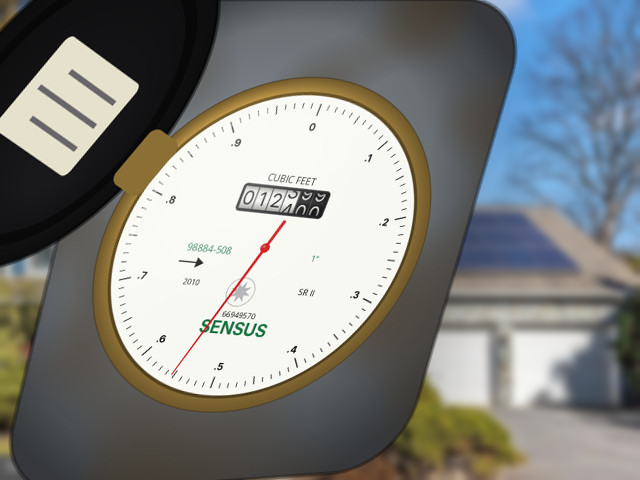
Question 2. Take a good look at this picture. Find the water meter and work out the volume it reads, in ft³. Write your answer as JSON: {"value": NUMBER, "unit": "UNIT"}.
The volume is {"value": 12399.55, "unit": "ft³"}
